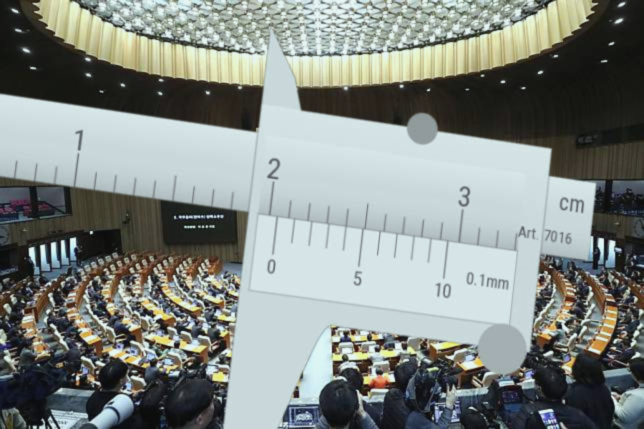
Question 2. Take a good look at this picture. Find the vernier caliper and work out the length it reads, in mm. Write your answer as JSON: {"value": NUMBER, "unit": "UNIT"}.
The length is {"value": 20.4, "unit": "mm"}
